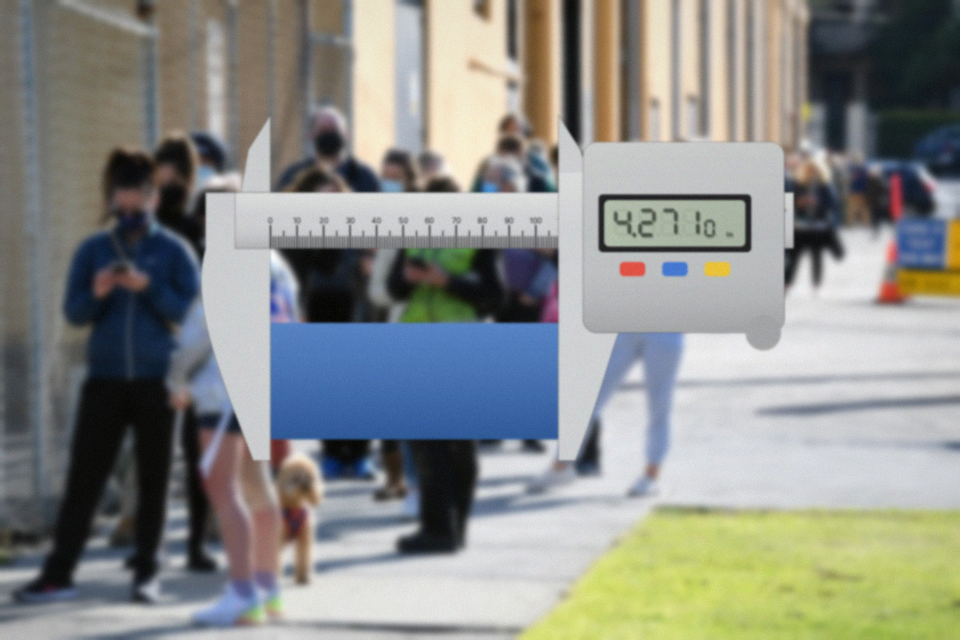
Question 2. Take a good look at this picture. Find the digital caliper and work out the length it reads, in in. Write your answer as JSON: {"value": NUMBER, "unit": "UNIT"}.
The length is {"value": 4.2710, "unit": "in"}
